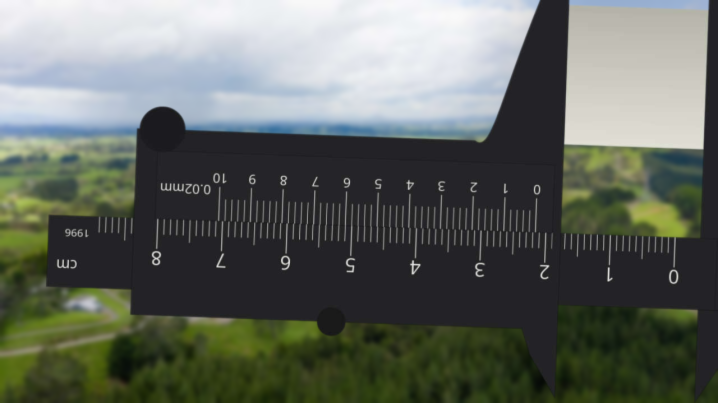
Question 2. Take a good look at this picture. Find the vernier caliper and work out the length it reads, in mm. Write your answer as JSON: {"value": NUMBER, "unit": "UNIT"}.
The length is {"value": 21.6, "unit": "mm"}
